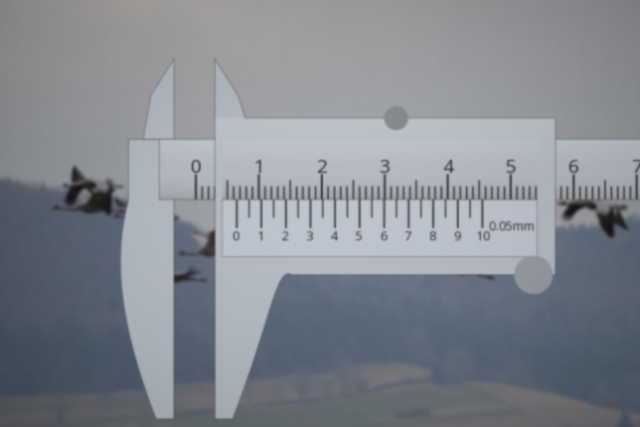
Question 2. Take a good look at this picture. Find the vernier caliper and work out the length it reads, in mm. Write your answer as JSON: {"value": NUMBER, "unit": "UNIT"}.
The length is {"value": 6.5, "unit": "mm"}
